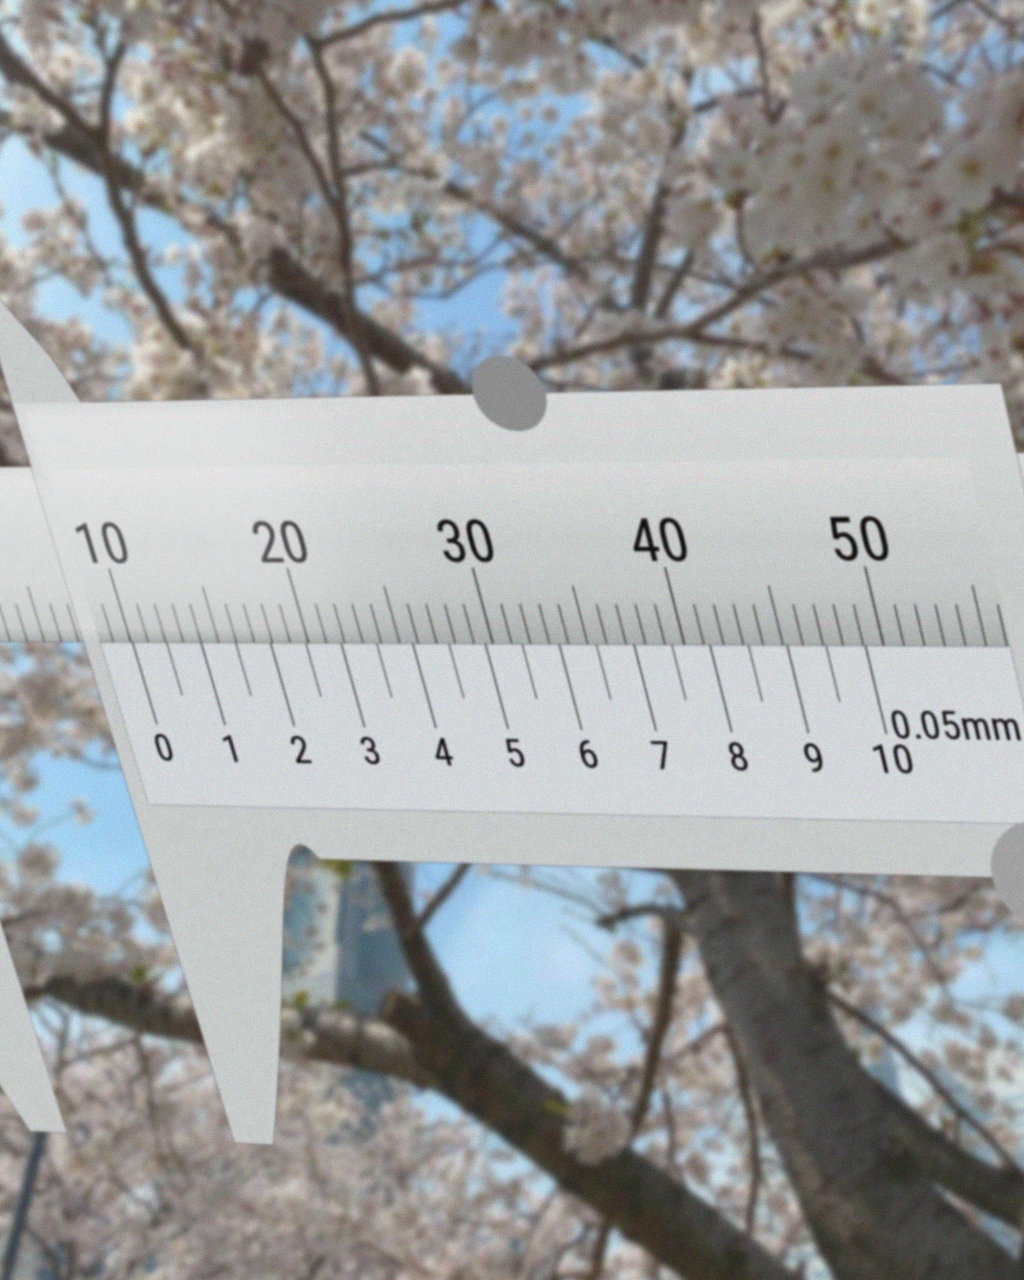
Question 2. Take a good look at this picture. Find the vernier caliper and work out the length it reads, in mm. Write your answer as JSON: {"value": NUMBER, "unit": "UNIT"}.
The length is {"value": 10.1, "unit": "mm"}
